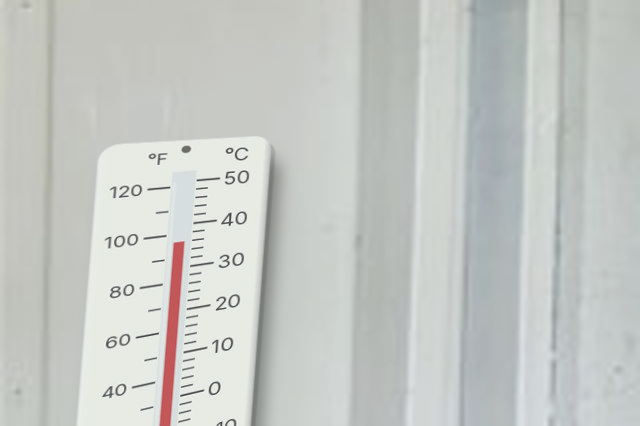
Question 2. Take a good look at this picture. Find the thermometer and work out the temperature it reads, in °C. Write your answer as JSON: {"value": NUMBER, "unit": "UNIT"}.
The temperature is {"value": 36, "unit": "°C"}
